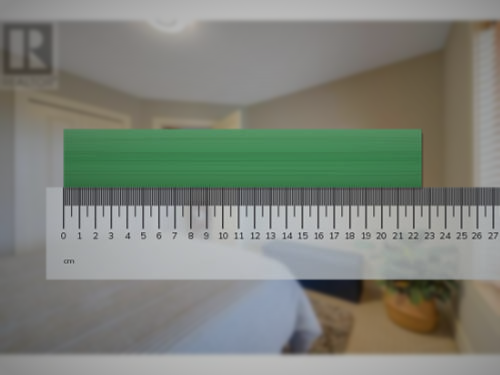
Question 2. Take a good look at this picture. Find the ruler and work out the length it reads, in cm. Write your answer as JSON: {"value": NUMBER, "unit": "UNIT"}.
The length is {"value": 22.5, "unit": "cm"}
